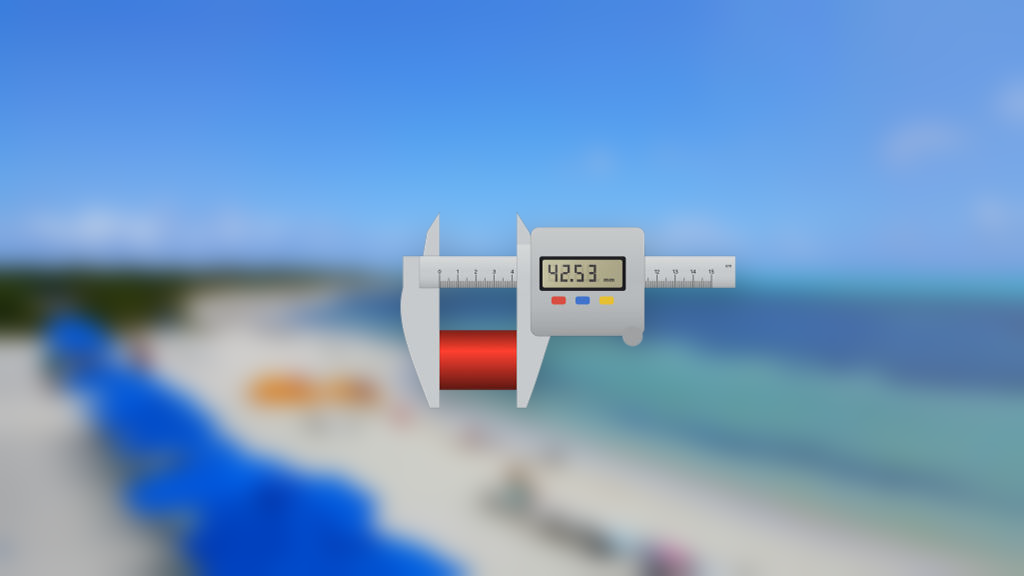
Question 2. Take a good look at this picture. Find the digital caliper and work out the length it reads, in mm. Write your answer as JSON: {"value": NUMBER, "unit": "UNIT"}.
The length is {"value": 42.53, "unit": "mm"}
